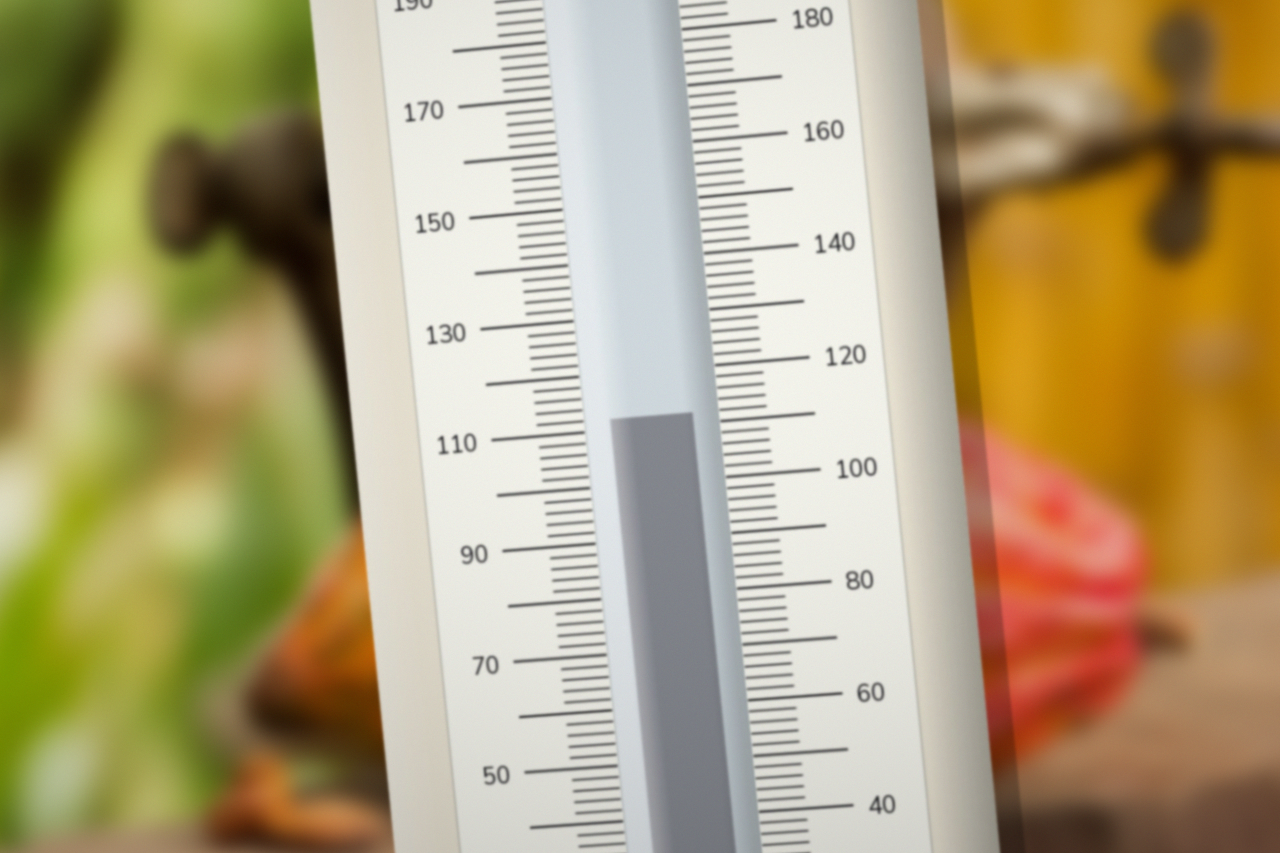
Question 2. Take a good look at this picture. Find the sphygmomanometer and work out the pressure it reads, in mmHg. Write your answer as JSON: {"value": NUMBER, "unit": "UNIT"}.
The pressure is {"value": 112, "unit": "mmHg"}
